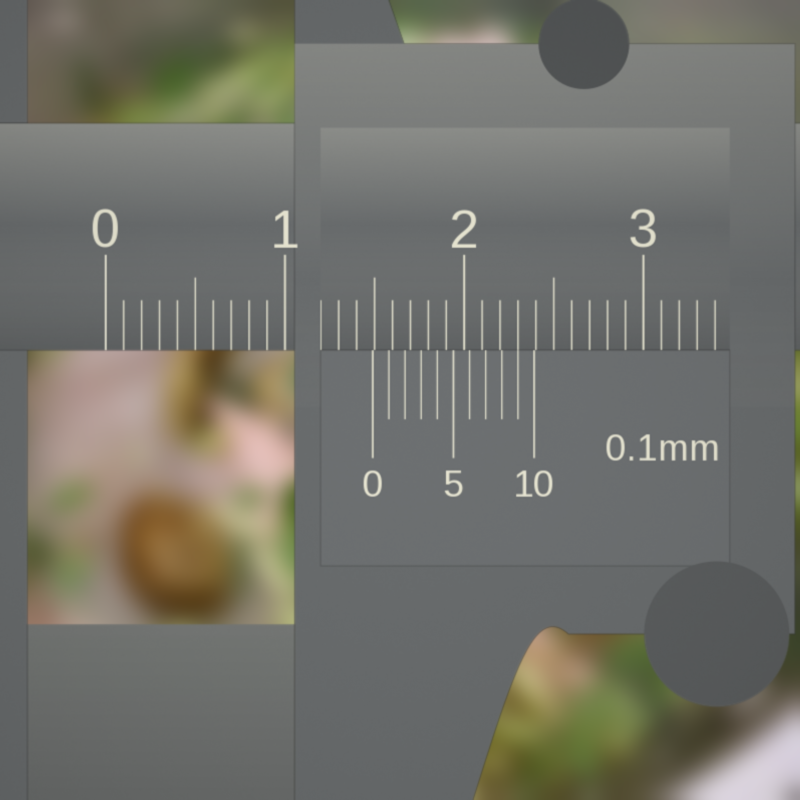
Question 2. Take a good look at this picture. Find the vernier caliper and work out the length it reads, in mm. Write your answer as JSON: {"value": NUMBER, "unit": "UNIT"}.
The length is {"value": 14.9, "unit": "mm"}
